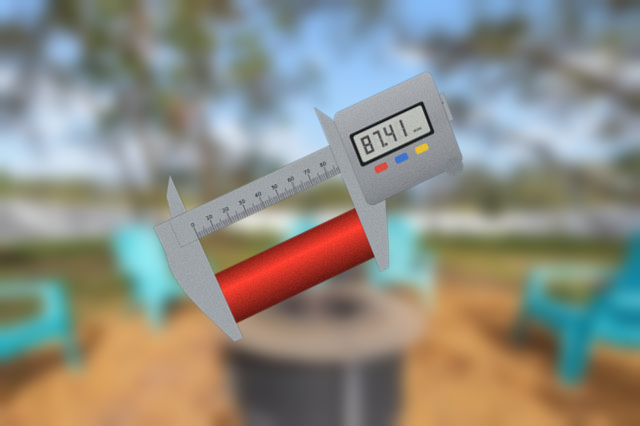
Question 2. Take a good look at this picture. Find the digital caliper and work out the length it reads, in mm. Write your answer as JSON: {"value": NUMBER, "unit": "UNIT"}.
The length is {"value": 87.41, "unit": "mm"}
